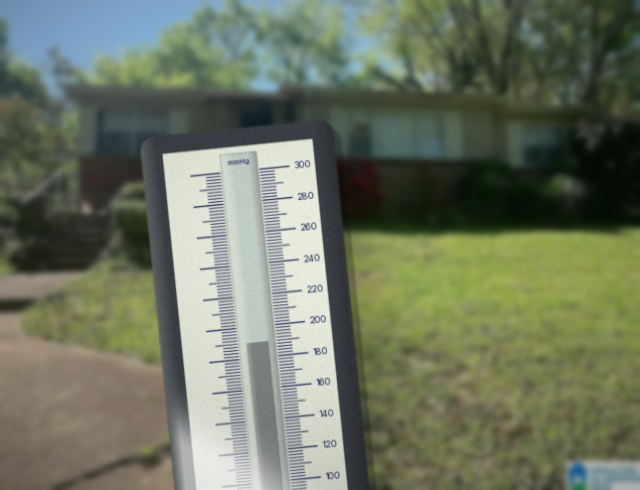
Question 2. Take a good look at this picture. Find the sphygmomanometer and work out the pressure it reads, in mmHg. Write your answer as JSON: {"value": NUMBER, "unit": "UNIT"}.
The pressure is {"value": 190, "unit": "mmHg"}
